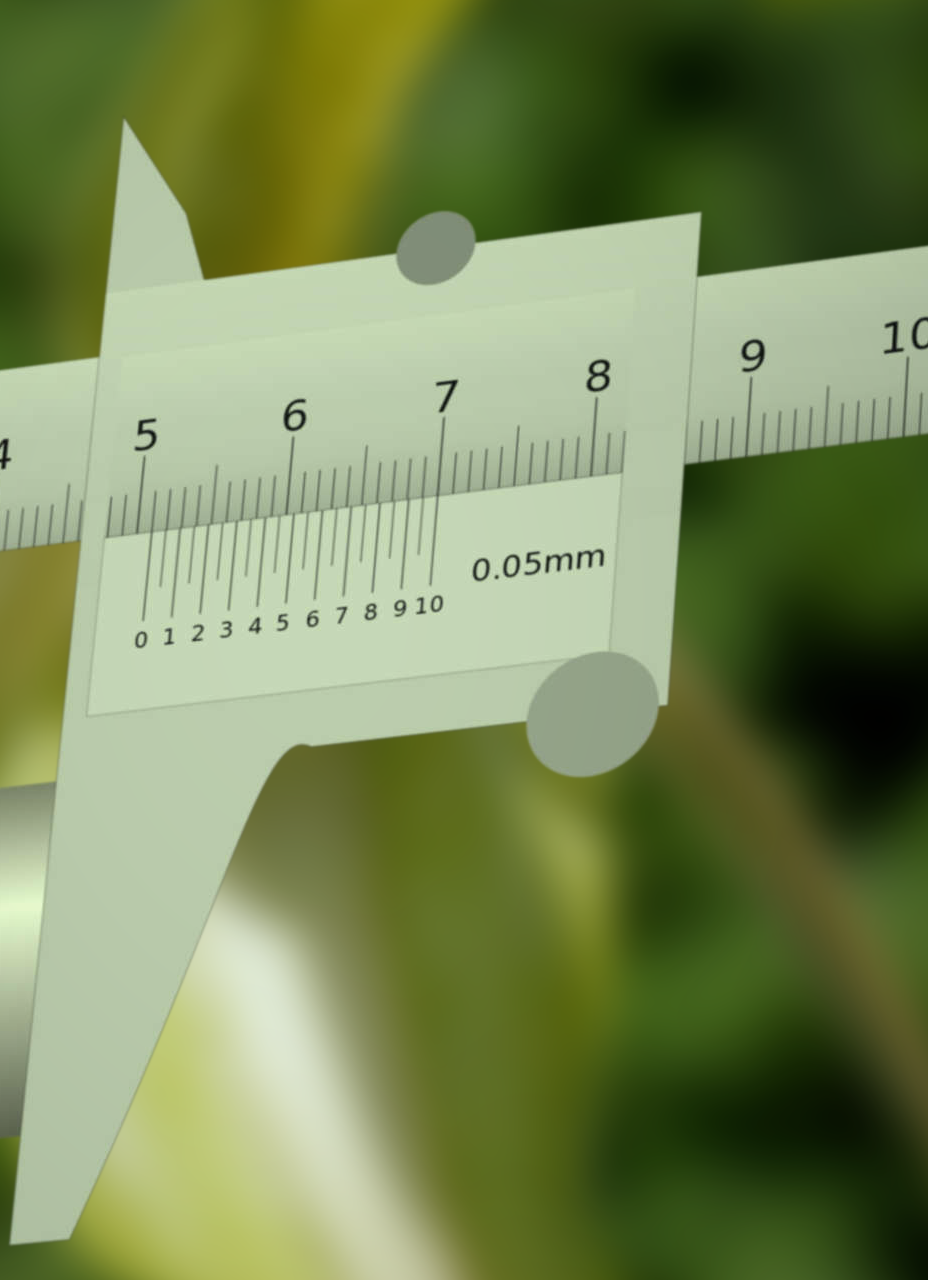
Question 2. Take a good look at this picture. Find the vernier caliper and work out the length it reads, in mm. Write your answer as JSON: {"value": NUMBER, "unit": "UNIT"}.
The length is {"value": 51.0, "unit": "mm"}
